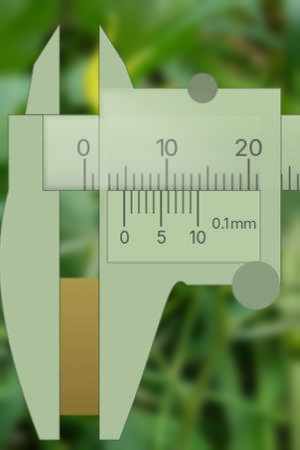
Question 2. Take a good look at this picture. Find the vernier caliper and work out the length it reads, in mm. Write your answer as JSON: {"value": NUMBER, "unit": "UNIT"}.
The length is {"value": 4.8, "unit": "mm"}
